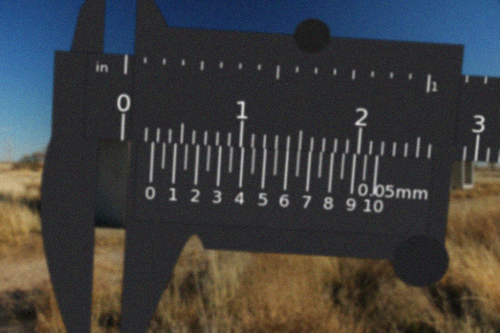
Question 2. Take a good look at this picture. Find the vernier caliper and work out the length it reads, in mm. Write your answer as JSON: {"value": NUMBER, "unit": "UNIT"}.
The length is {"value": 2.6, "unit": "mm"}
